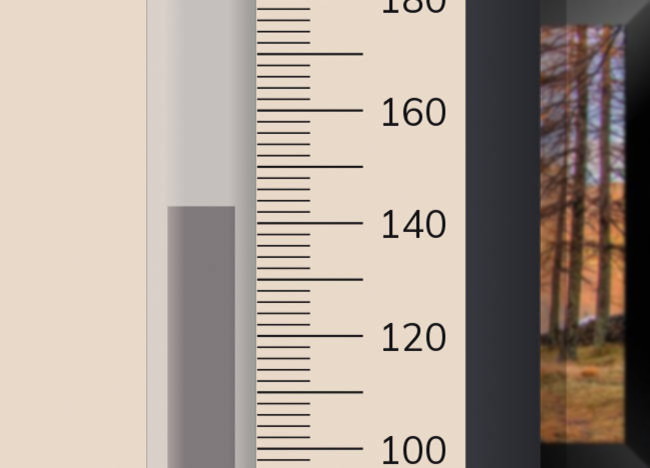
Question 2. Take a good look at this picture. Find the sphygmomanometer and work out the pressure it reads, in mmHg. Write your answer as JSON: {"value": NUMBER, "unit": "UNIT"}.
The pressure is {"value": 143, "unit": "mmHg"}
